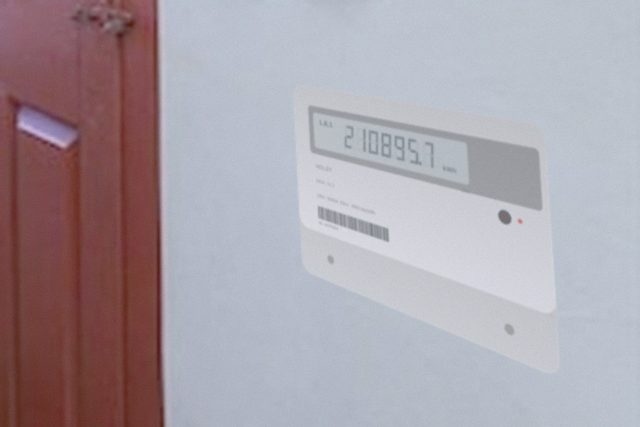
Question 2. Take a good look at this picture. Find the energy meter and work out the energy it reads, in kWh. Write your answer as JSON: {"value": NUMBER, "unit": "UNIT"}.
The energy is {"value": 210895.7, "unit": "kWh"}
